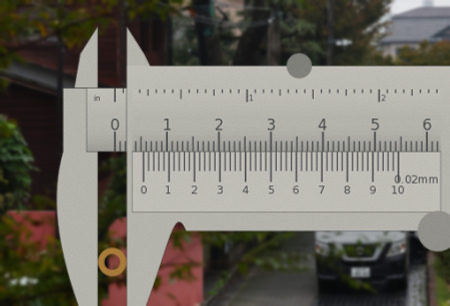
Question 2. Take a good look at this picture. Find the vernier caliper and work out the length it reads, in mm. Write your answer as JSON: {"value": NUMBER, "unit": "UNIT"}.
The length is {"value": 5.5, "unit": "mm"}
